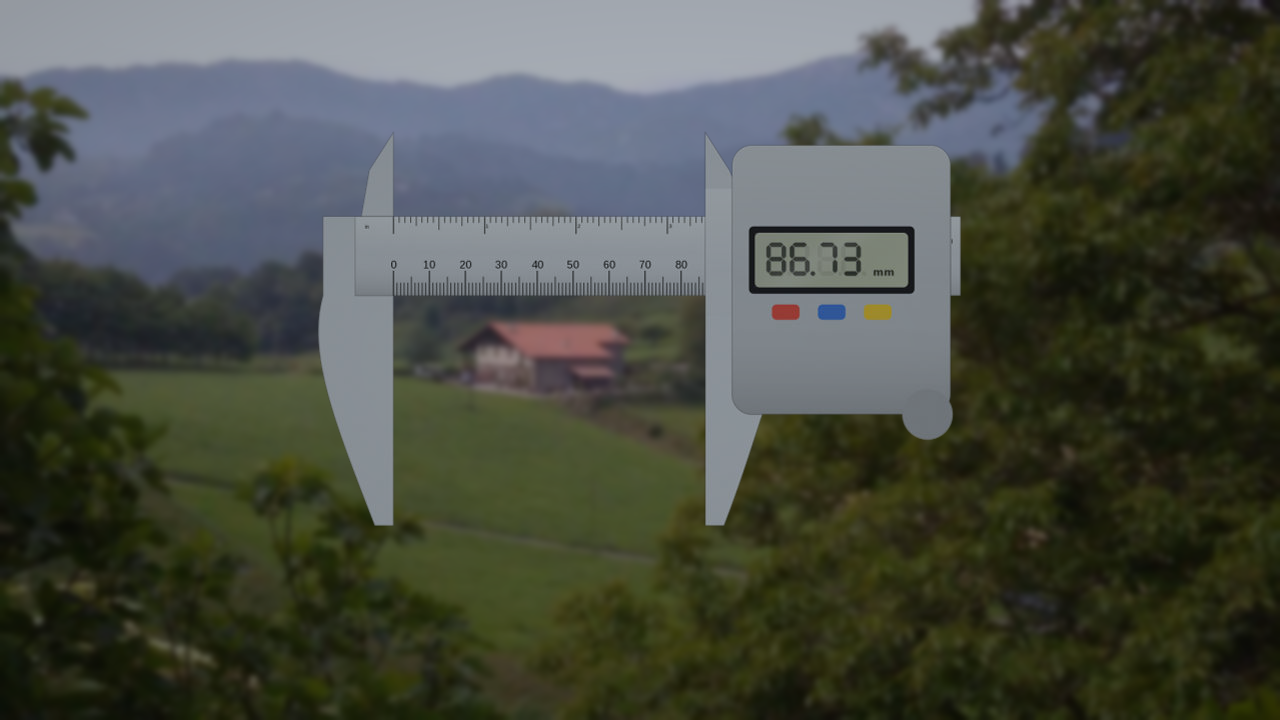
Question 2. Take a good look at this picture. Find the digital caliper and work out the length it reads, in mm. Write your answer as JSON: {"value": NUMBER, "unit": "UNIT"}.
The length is {"value": 86.73, "unit": "mm"}
